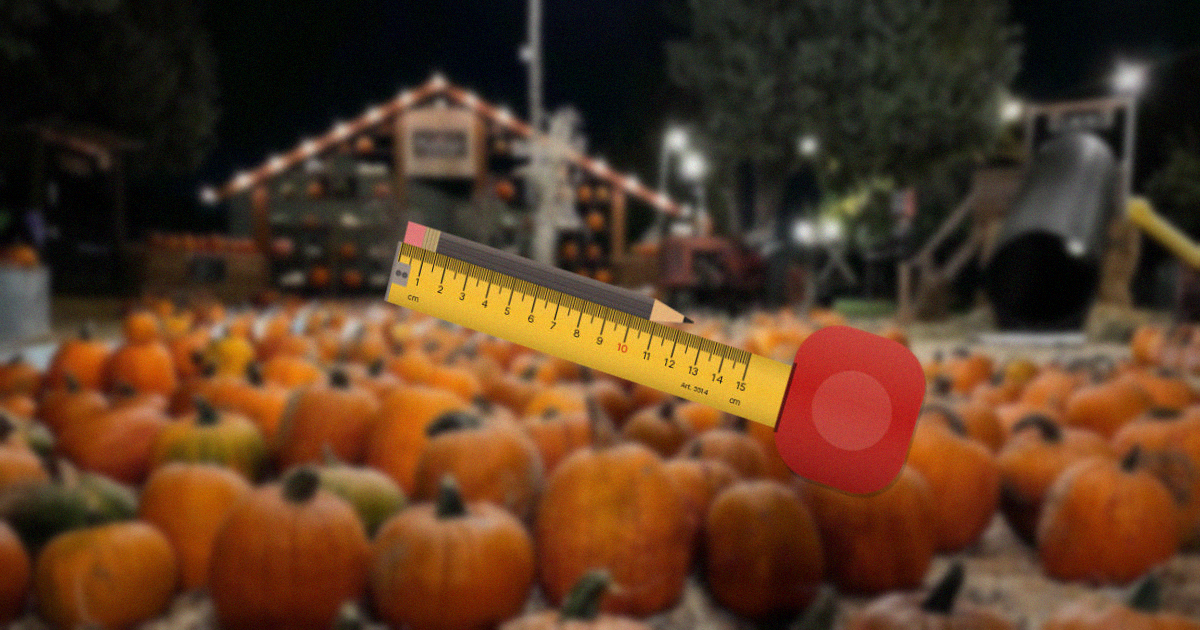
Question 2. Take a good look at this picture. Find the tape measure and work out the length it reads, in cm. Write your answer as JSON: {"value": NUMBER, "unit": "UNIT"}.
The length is {"value": 12.5, "unit": "cm"}
